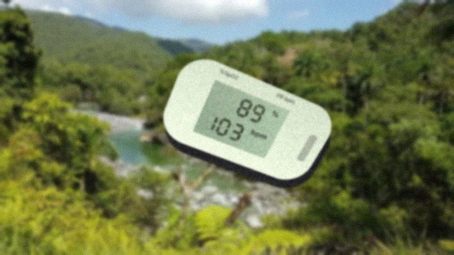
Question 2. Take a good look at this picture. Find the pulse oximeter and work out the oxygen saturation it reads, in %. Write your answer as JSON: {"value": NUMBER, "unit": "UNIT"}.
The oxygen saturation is {"value": 89, "unit": "%"}
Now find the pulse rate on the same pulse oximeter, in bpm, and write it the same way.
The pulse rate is {"value": 103, "unit": "bpm"}
